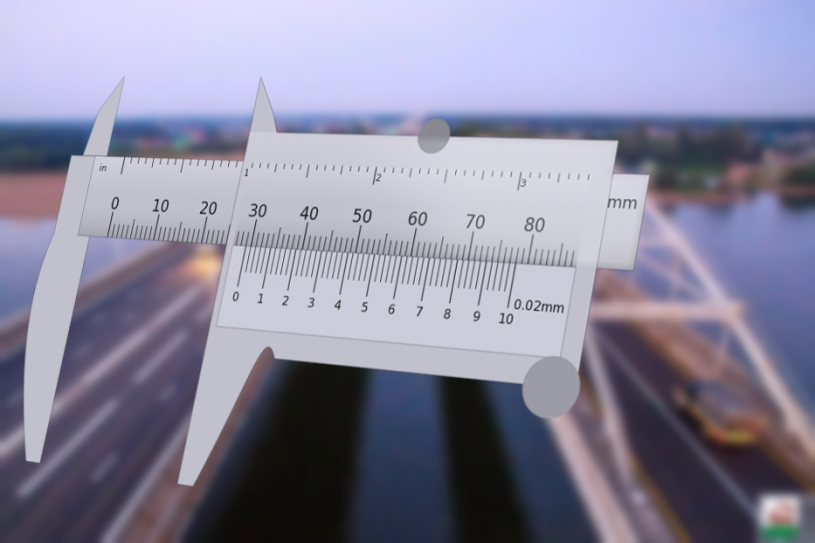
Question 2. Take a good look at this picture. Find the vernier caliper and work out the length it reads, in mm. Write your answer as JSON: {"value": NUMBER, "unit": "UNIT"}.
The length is {"value": 29.0, "unit": "mm"}
